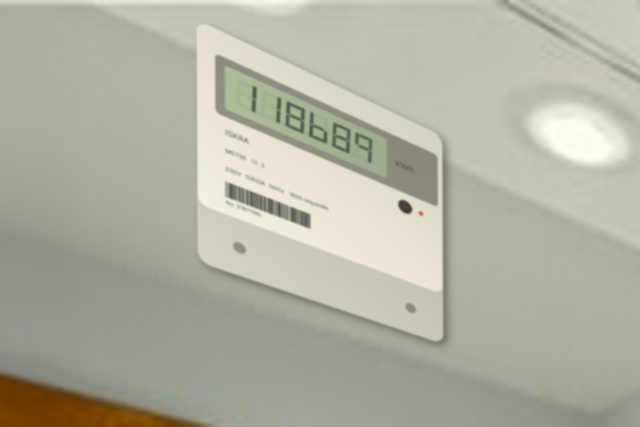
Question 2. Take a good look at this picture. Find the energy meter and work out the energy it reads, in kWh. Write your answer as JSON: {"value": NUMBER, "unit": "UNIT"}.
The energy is {"value": 118689, "unit": "kWh"}
